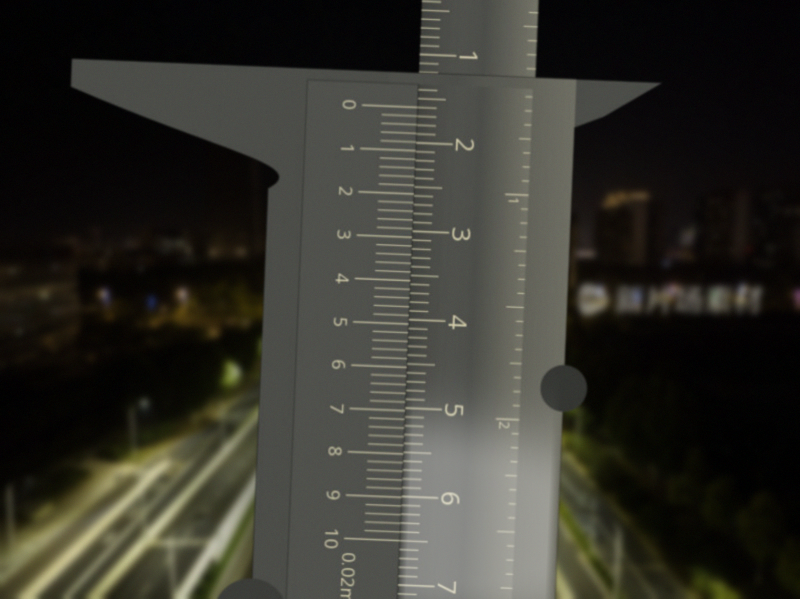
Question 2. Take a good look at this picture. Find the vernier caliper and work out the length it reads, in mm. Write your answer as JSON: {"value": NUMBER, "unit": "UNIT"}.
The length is {"value": 16.0, "unit": "mm"}
